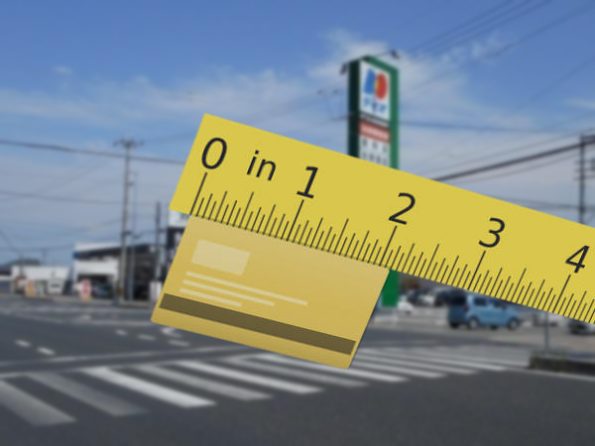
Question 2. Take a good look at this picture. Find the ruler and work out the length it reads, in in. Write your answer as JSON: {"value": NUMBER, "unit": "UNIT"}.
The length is {"value": 2.125, "unit": "in"}
